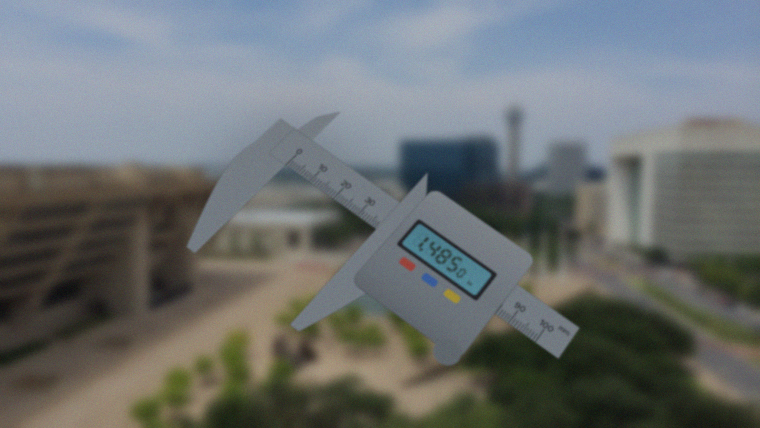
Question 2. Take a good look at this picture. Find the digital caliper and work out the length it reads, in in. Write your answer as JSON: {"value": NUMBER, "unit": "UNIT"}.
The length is {"value": 1.4850, "unit": "in"}
